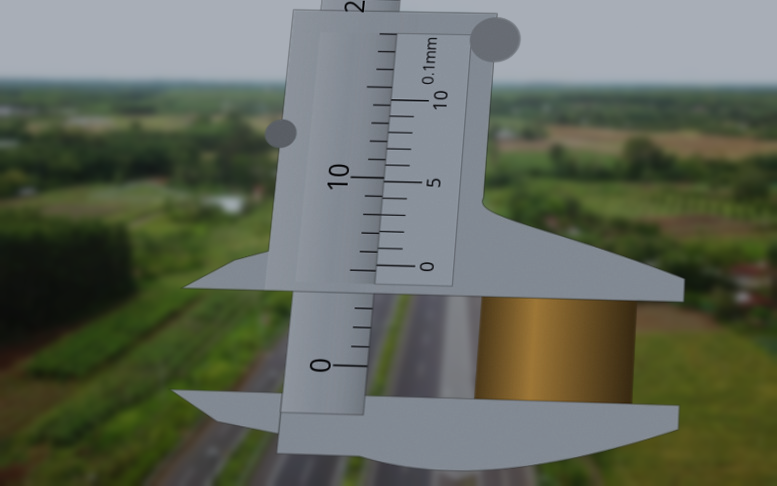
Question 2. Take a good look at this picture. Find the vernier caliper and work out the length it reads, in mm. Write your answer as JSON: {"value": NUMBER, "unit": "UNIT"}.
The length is {"value": 5.3, "unit": "mm"}
